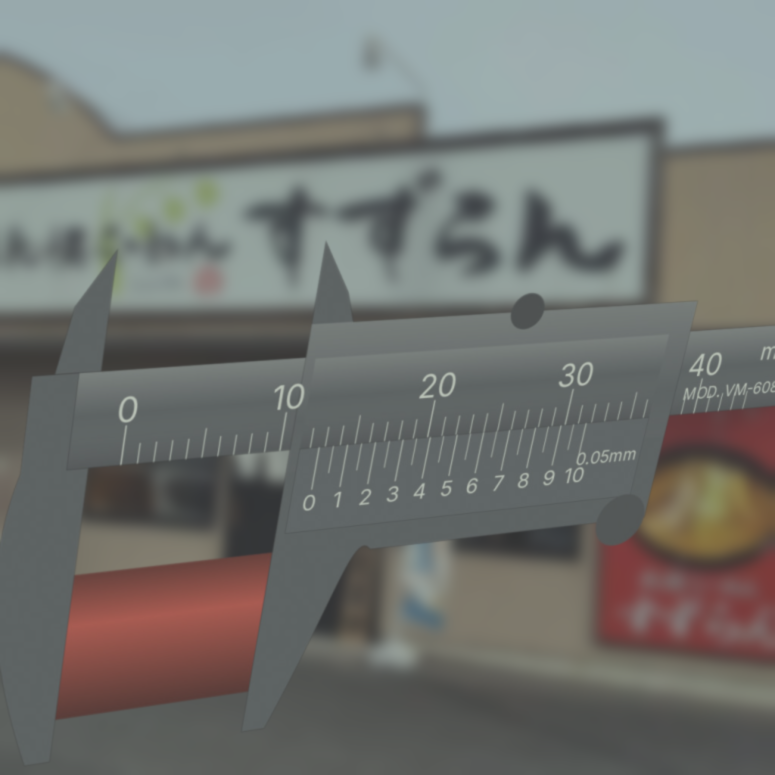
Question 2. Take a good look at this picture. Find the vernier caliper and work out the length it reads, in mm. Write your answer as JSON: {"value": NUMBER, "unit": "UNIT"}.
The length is {"value": 12.6, "unit": "mm"}
